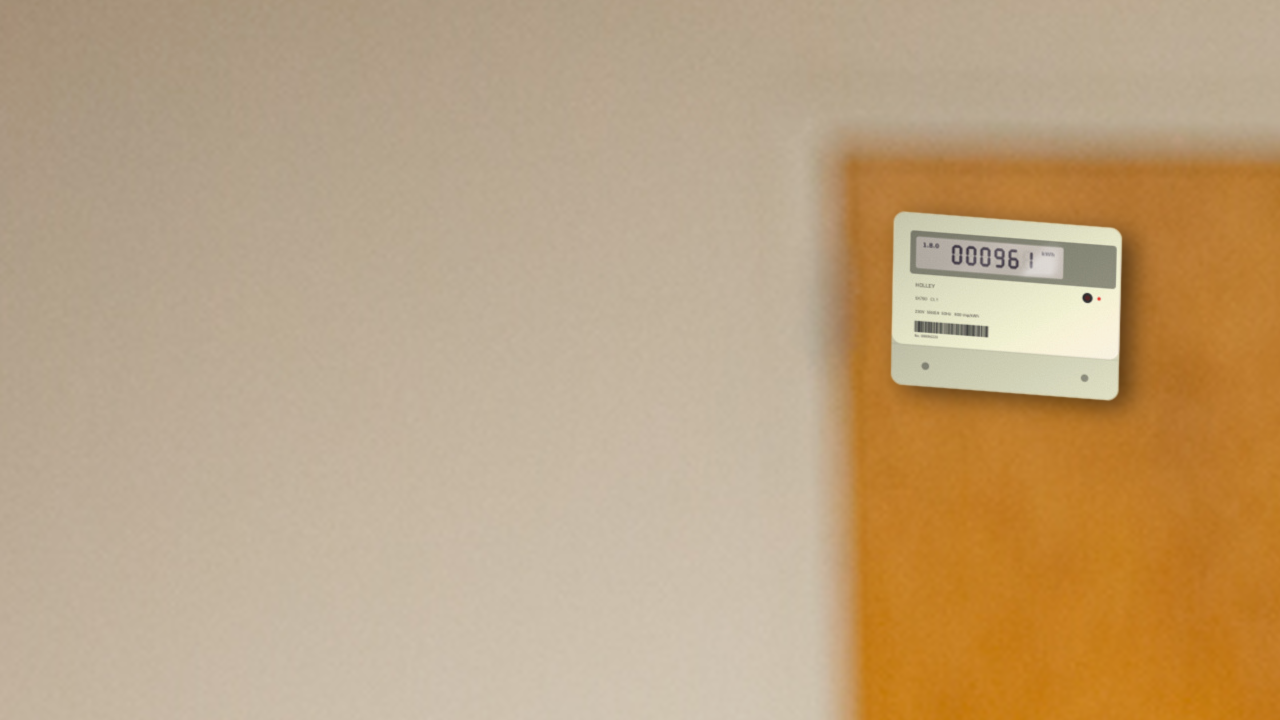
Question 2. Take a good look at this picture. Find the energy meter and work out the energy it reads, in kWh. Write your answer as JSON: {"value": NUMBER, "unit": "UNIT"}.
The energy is {"value": 961, "unit": "kWh"}
